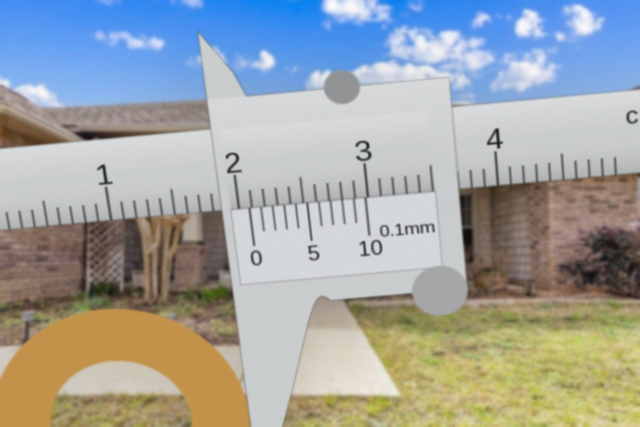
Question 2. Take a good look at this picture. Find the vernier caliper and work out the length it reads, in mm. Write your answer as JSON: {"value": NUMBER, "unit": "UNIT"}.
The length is {"value": 20.8, "unit": "mm"}
